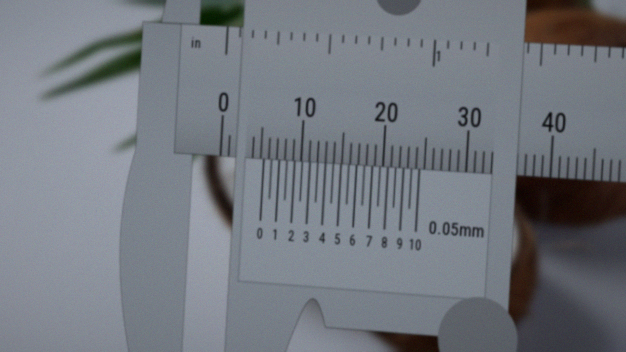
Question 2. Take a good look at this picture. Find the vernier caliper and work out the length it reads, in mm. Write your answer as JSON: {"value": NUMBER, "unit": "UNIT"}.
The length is {"value": 5.4, "unit": "mm"}
